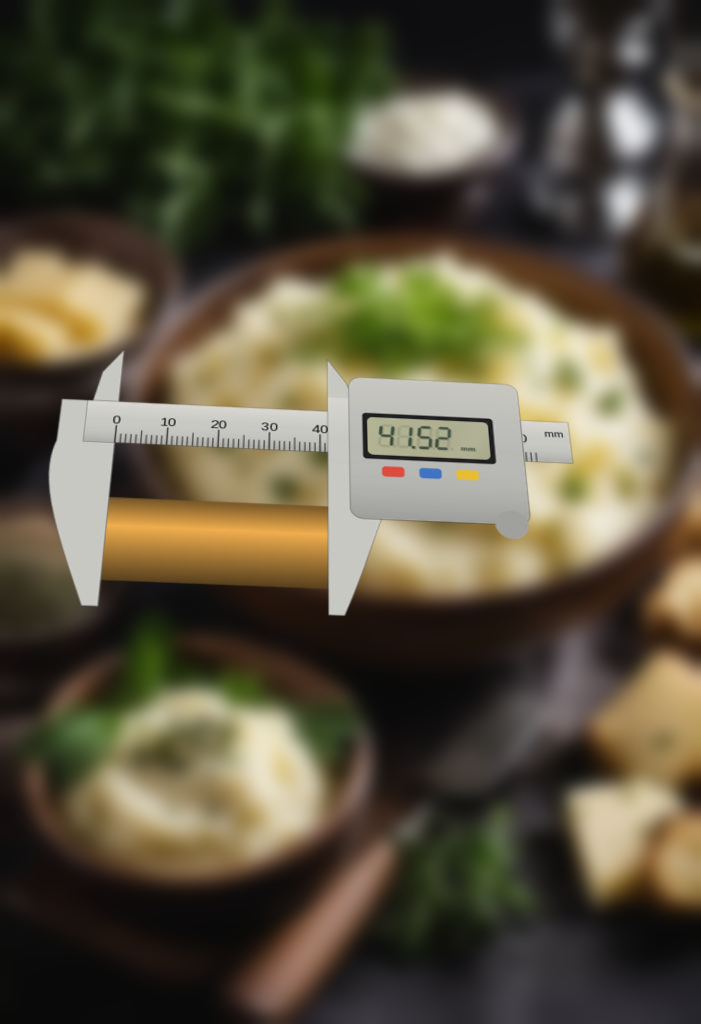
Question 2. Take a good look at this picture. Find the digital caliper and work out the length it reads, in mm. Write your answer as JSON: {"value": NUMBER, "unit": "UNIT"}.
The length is {"value": 41.52, "unit": "mm"}
